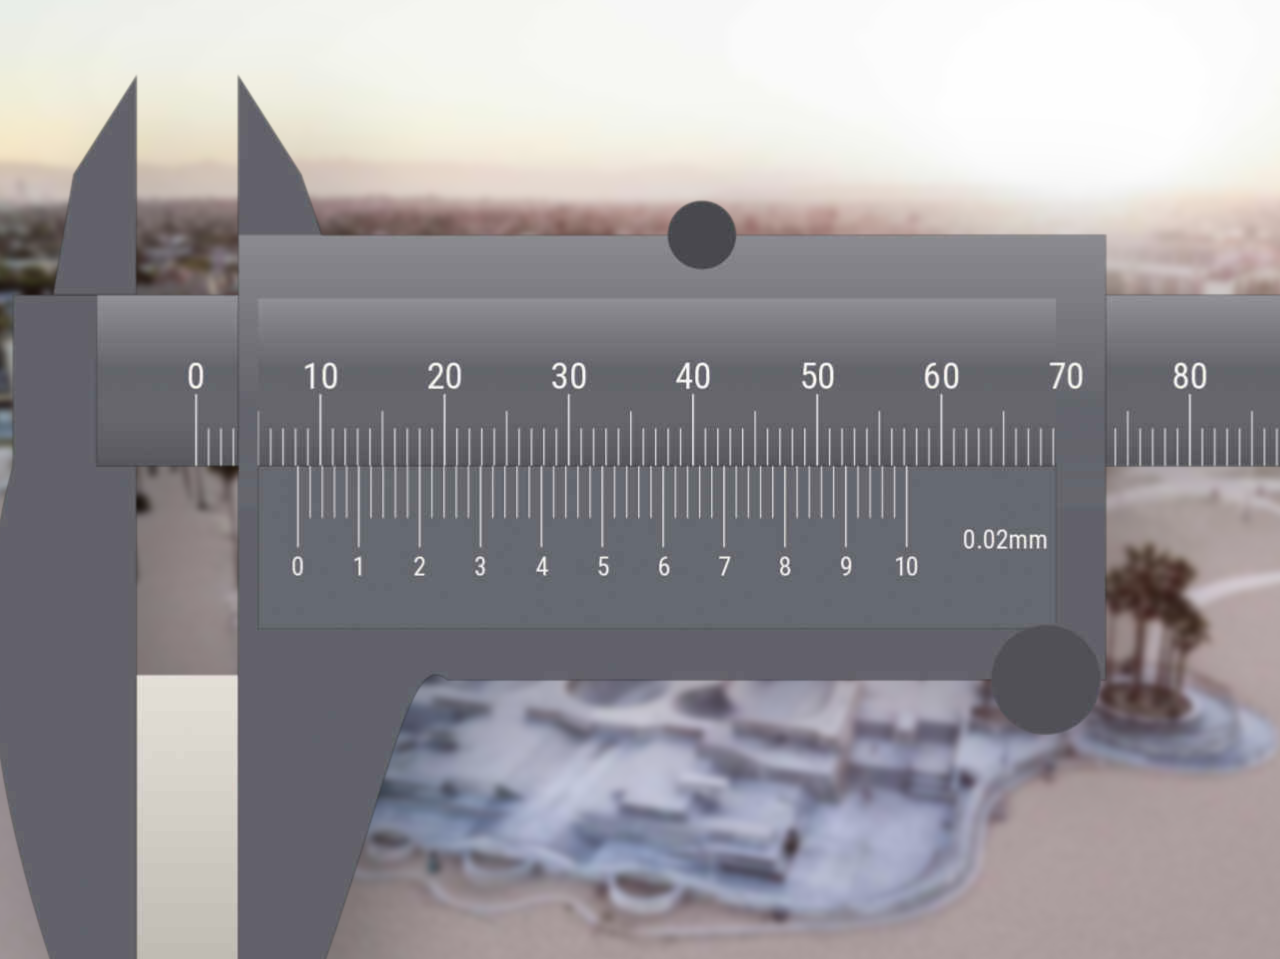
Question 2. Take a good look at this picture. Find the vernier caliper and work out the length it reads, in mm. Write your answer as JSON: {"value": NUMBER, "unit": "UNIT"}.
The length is {"value": 8.2, "unit": "mm"}
